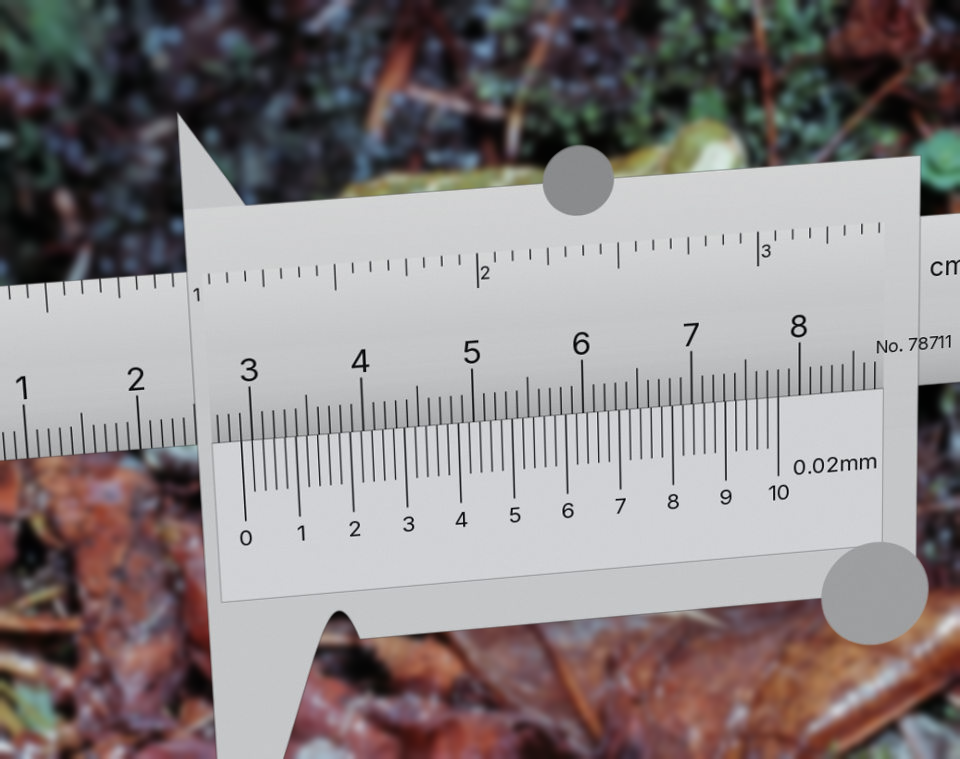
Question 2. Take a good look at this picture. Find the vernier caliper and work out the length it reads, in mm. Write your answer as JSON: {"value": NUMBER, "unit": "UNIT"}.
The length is {"value": 29.0, "unit": "mm"}
